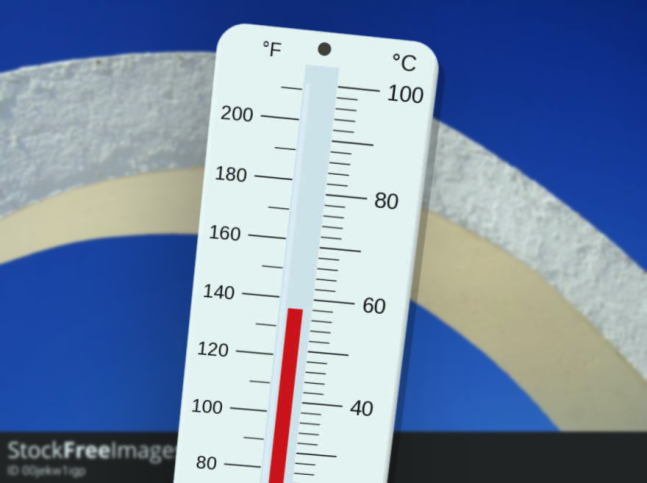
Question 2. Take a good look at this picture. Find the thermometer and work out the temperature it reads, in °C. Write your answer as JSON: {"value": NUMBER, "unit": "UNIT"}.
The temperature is {"value": 58, "unit": "°C"}
